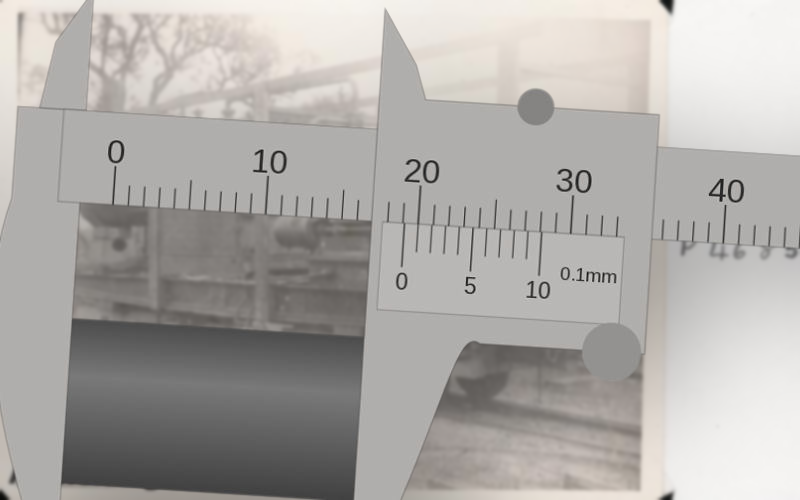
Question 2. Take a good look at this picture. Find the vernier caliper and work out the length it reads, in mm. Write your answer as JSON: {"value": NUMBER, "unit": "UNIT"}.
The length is {"value": 19.1, "unit": "mm"}
